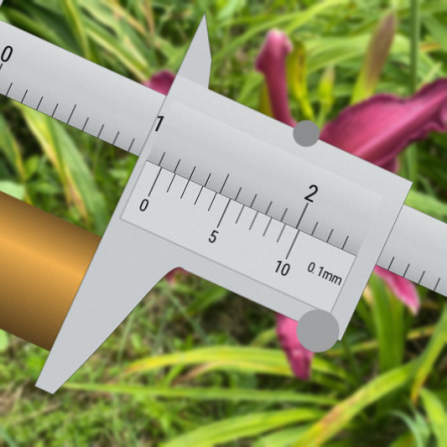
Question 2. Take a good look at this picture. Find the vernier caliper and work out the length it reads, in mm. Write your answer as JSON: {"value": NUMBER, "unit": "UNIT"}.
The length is {"value": 11.2, "unit": "mm"}
